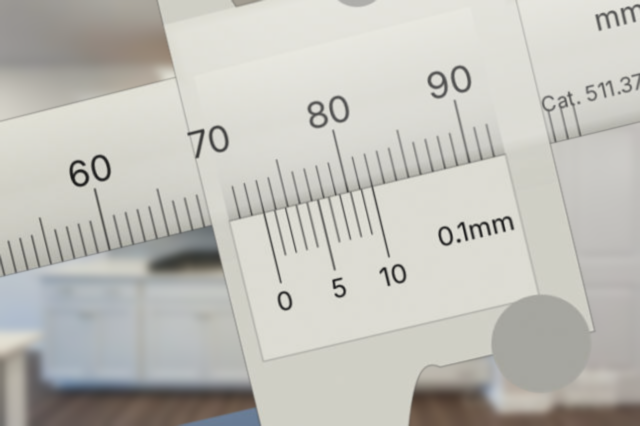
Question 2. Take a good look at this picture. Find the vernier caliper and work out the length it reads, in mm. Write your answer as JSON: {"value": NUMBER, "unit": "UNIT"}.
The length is {"value": 73.0, "unit": "mm"}
